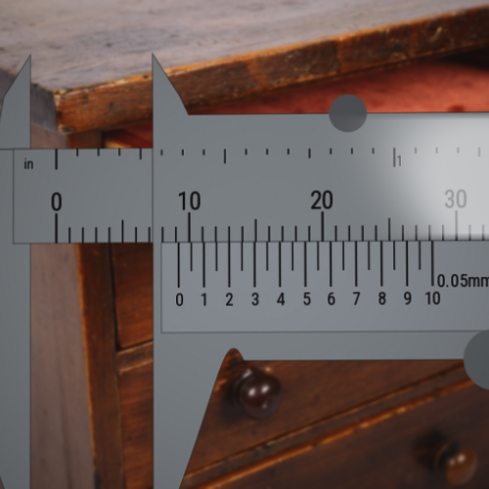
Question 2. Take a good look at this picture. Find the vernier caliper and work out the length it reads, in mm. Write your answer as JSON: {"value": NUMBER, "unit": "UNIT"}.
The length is {"value": 9.2, "unit": "mm"}
